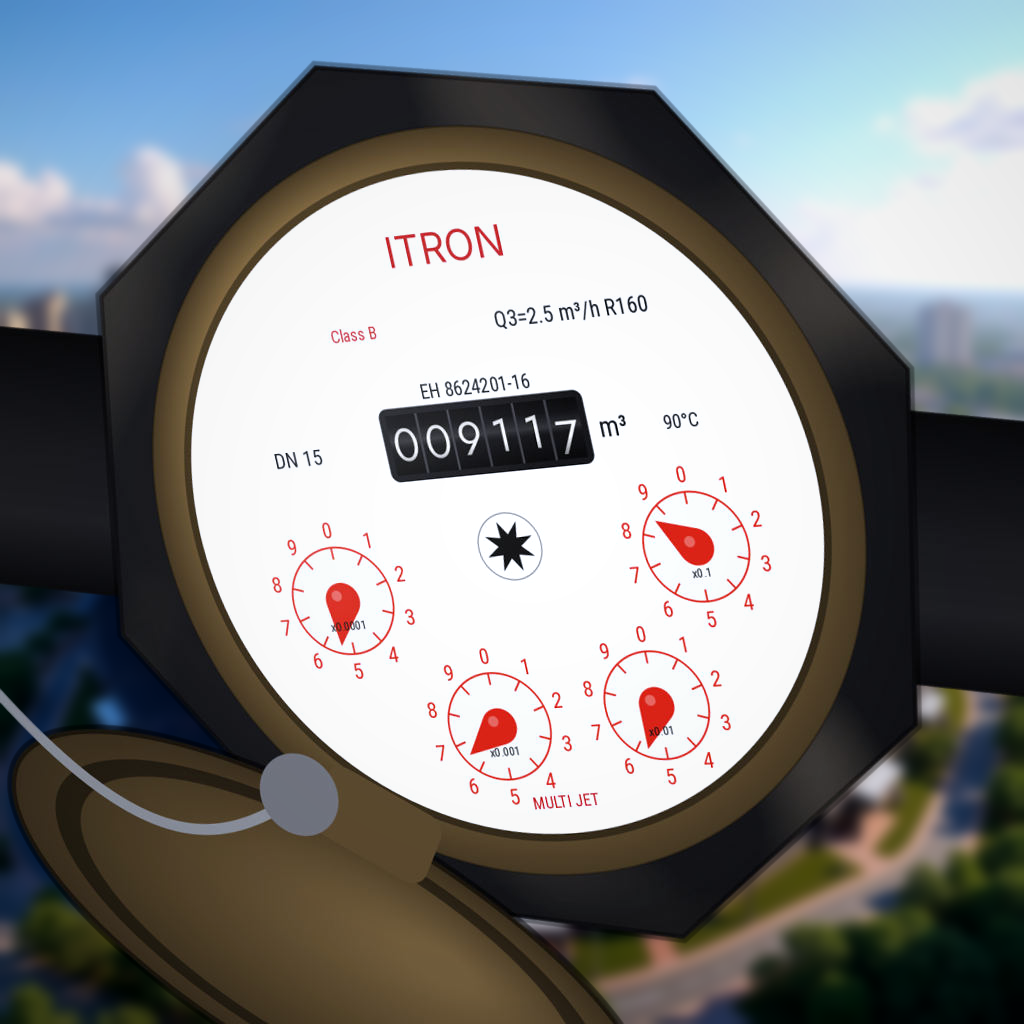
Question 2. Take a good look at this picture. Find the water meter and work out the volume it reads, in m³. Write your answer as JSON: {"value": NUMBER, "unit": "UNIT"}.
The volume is {"value": 9116.8565, "unit": "m³"}
